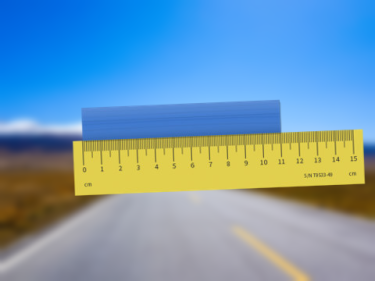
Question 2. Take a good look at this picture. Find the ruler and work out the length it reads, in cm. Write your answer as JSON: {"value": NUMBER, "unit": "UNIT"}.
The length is {"value": 11, "unit": "cm"}
